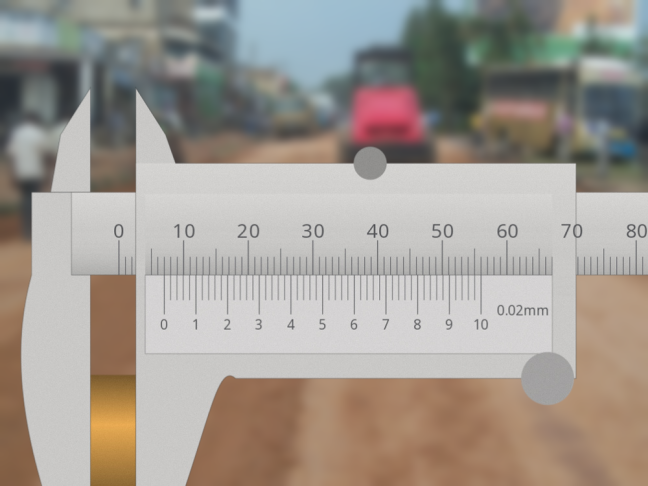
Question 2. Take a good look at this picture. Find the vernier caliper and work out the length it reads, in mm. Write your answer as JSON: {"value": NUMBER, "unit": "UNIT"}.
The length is {"value": 7.0, "unit": "mm"}
